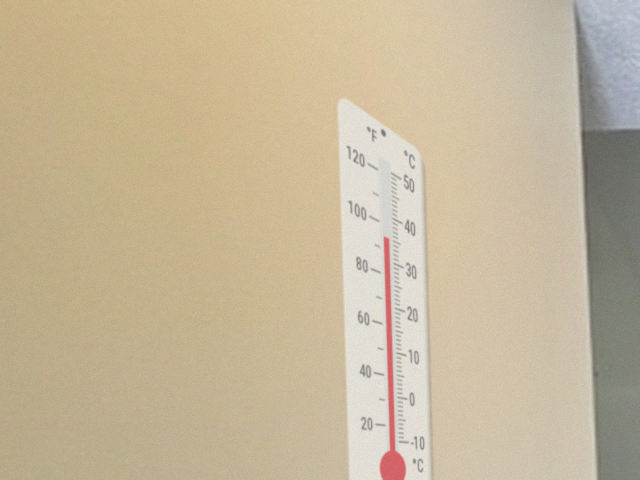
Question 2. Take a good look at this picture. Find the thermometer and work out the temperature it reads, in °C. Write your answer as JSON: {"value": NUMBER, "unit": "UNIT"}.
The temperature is {"value": 35, "unit": "°C"}
